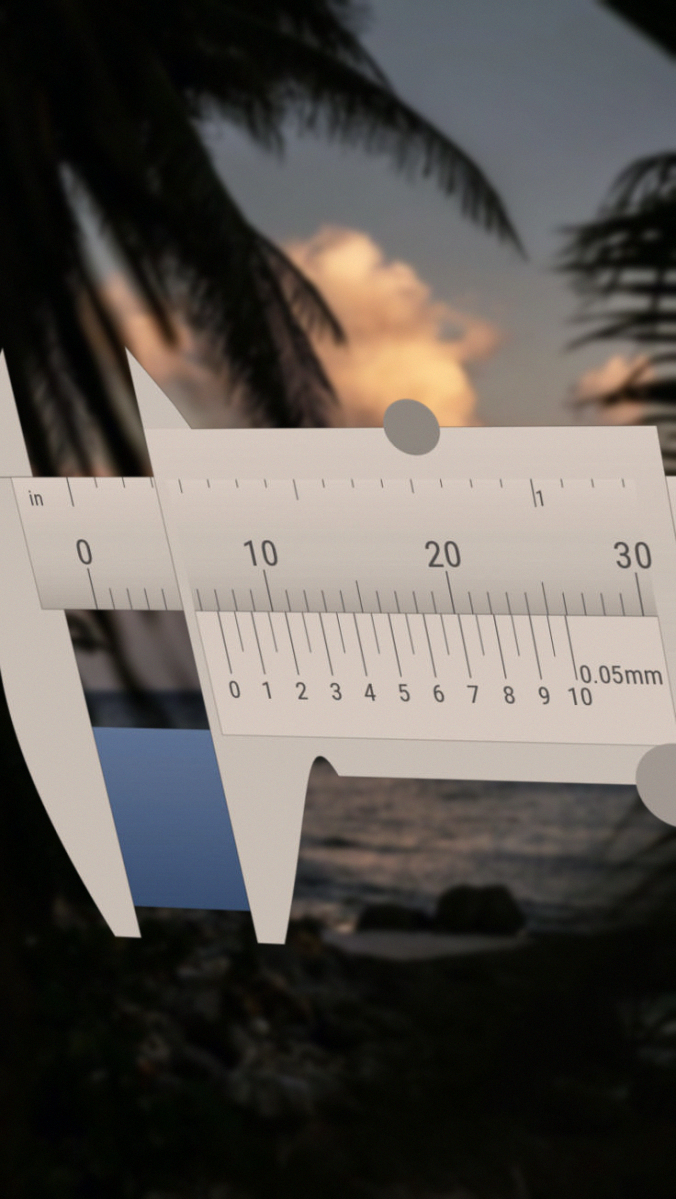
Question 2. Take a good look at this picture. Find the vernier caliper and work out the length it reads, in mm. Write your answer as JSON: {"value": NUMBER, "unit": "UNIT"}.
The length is {"value": 6.9, "unit": "mm"}
